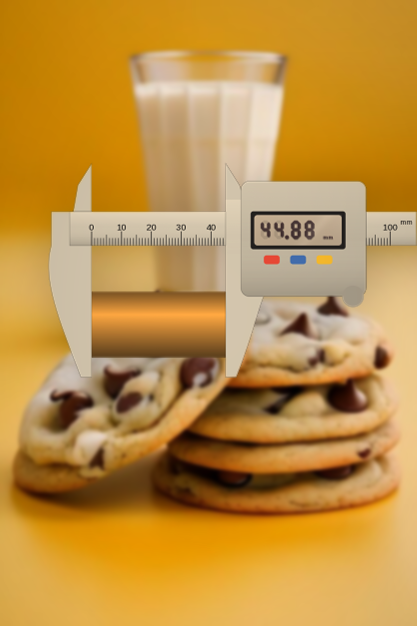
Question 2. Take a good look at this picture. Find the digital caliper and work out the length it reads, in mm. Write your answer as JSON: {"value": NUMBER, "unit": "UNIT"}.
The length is {"value": 44.88, "unit": "mm"}
